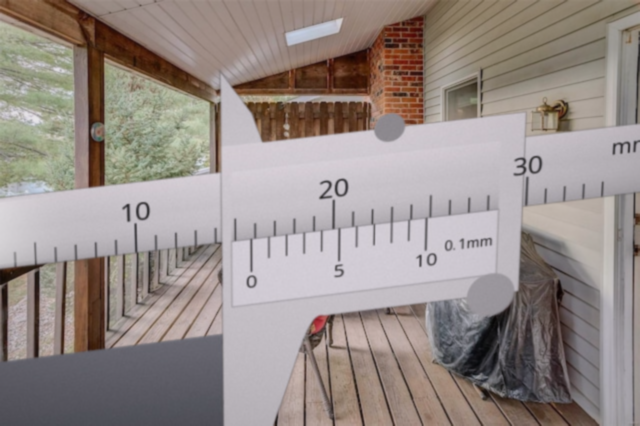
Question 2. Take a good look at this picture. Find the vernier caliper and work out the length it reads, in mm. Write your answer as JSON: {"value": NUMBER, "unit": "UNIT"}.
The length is {"value": 15.8, "unit": "mm"}
